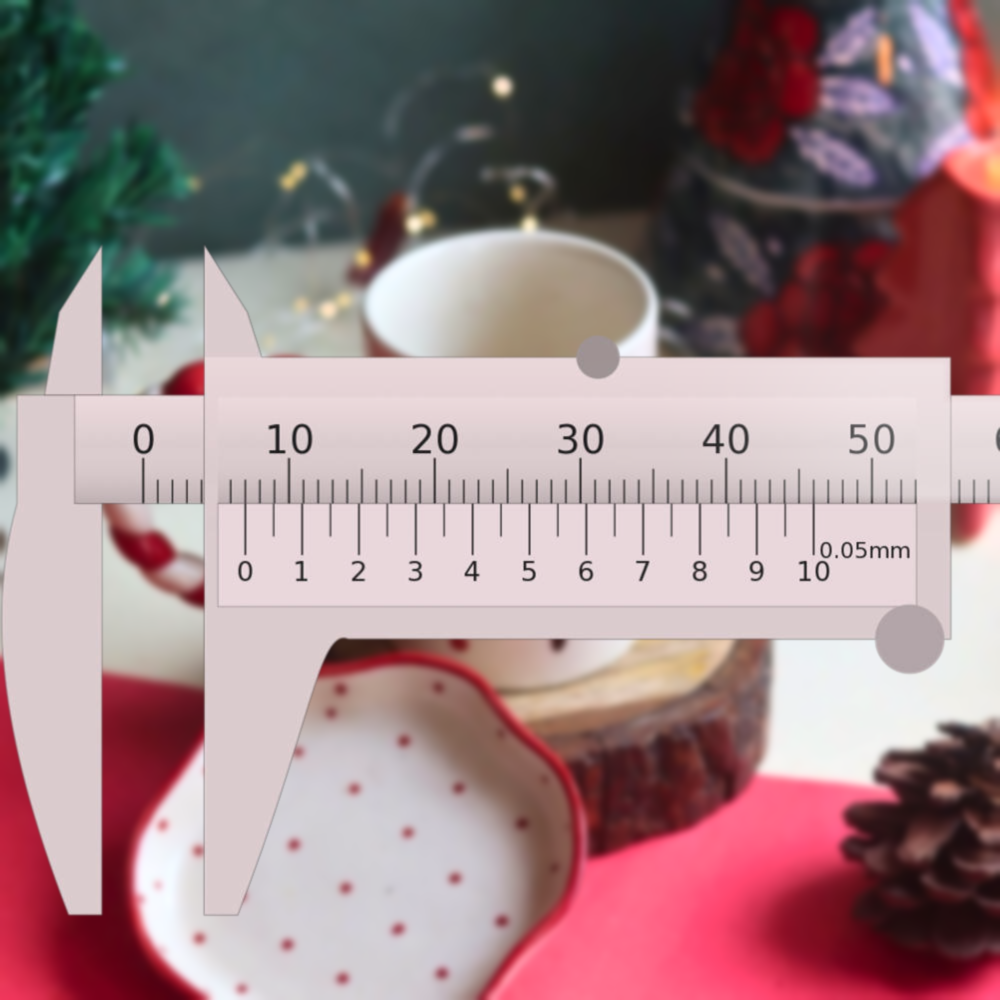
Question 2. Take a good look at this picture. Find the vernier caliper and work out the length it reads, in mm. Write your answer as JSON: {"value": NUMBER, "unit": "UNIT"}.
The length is {"value": 7.0, "unit": "mm"}
